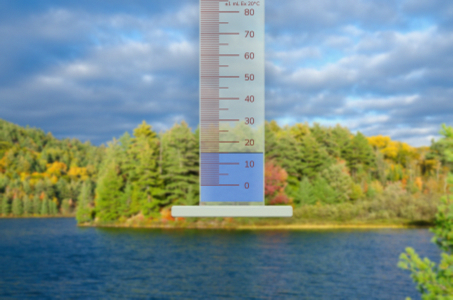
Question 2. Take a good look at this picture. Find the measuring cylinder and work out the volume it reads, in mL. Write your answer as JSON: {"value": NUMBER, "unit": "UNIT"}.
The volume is {"value": 15, "unit": "mL"}
